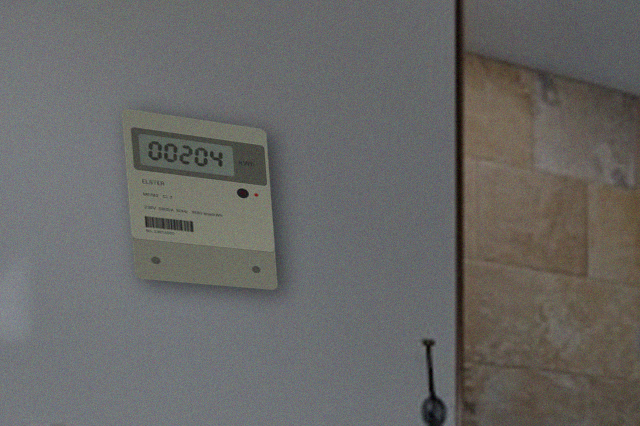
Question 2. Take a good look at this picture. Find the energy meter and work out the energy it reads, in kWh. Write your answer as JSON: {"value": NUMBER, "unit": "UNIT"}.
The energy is {"value": 204, "unit": "kWh"}
